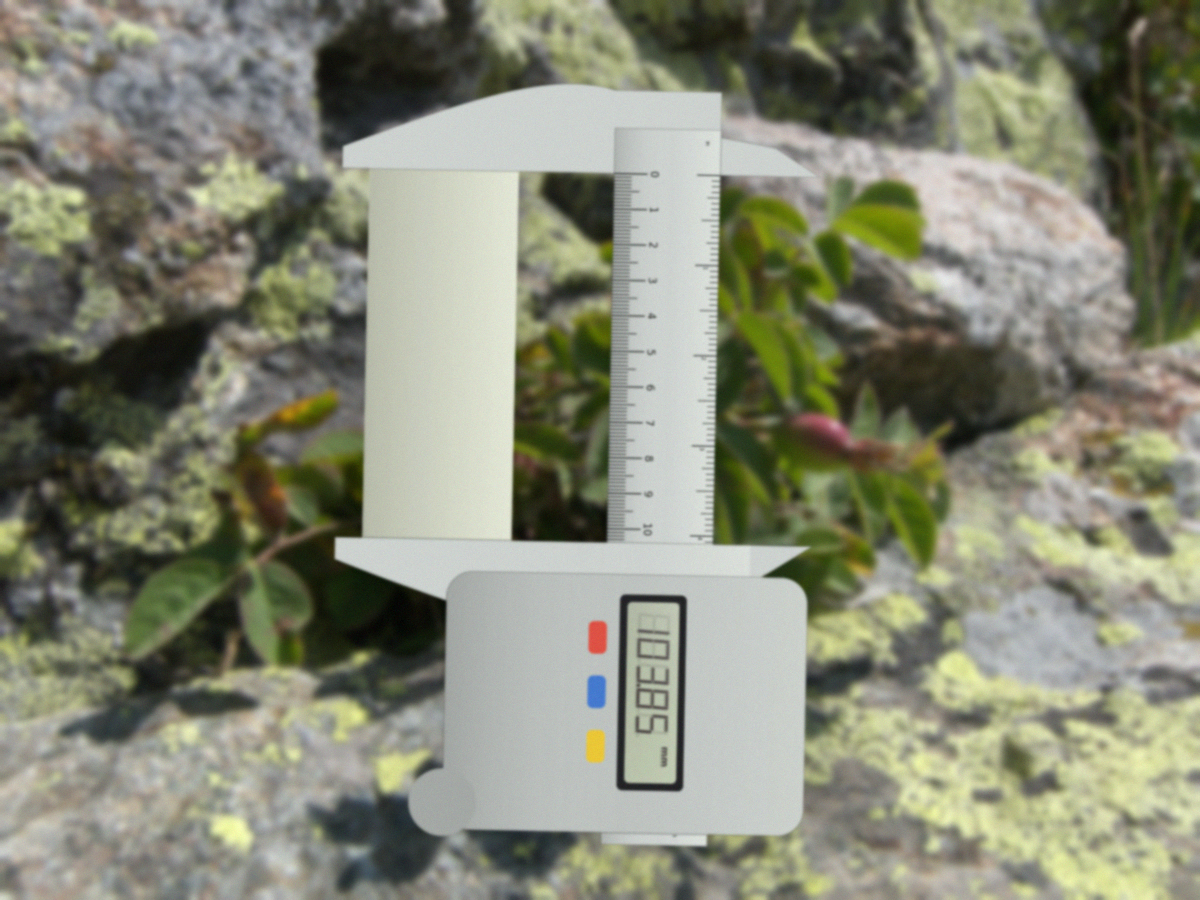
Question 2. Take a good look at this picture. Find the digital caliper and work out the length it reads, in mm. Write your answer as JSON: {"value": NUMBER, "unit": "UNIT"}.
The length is {"value": 103.85, "unit": "mm"}
